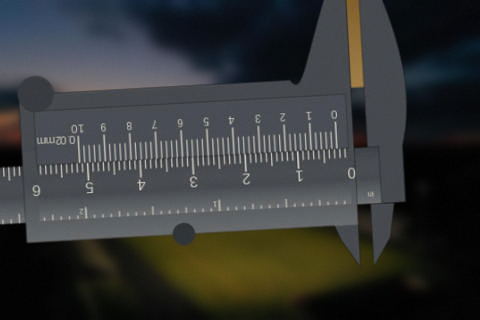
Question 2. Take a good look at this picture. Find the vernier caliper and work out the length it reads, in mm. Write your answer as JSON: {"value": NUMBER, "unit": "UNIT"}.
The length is {"value": 2.5, "unit": "mm"}
